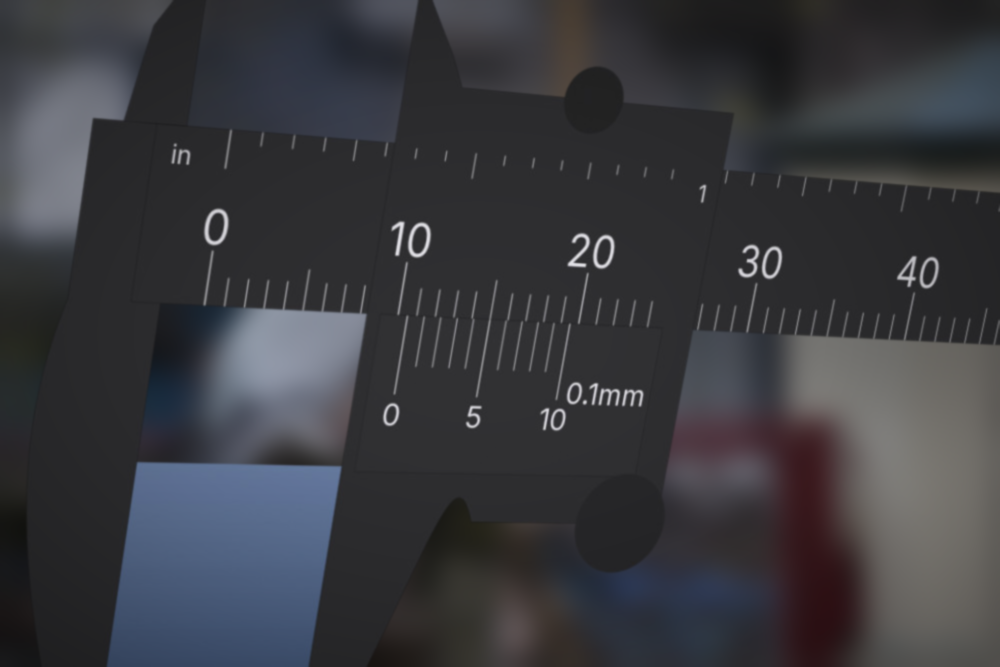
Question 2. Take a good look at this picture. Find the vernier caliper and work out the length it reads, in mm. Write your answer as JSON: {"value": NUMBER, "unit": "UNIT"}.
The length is {"value": 10.5, "unit": "mm"}
